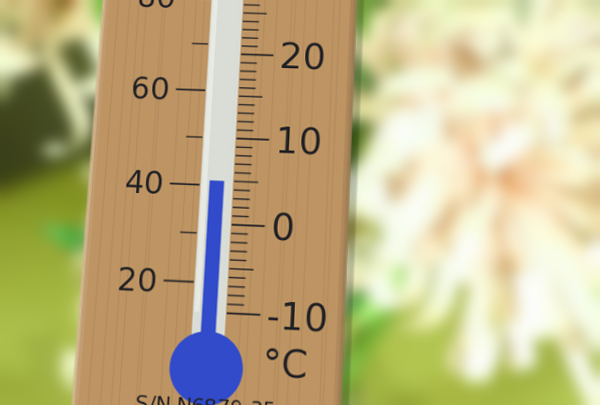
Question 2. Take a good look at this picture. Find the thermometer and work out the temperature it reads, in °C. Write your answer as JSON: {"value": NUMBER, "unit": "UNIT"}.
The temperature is {"value": 5, "unit": "°C"}
